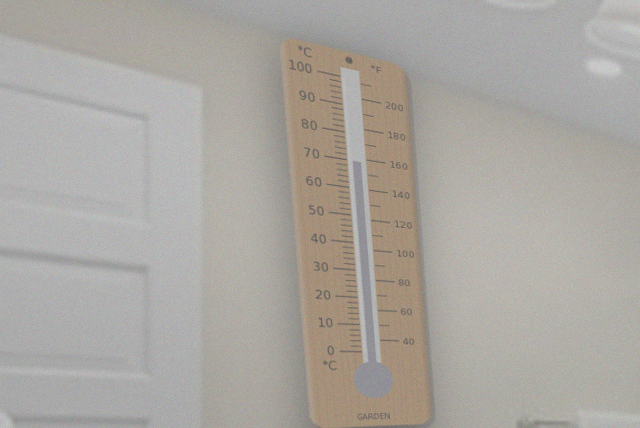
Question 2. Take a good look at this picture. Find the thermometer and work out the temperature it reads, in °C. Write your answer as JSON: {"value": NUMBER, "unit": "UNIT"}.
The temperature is {"value": 70, "unit": "°C"}
